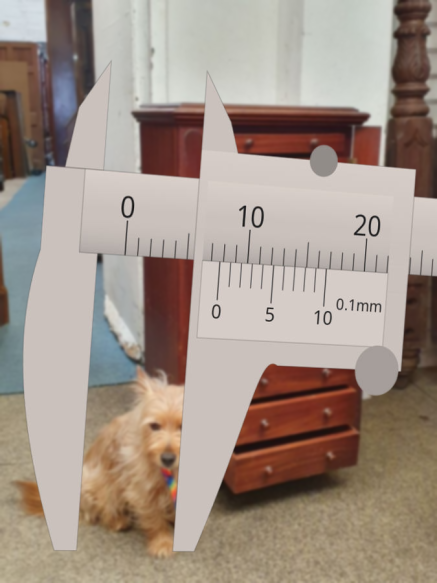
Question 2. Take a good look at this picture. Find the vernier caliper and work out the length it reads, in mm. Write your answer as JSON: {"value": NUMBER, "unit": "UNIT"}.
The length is {"value": 7.7, "unit": "mm"}
